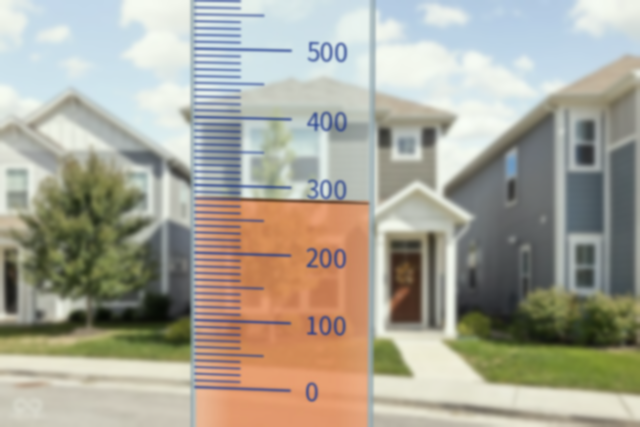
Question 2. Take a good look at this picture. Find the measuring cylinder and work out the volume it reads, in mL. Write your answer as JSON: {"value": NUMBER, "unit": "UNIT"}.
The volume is {"value": 280, "unit": "mL"}
